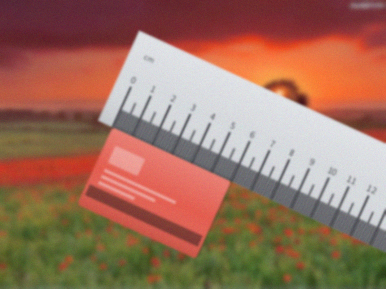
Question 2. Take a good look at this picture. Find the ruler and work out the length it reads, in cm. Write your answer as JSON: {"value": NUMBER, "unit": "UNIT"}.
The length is {"value": 6, "unit": "cm"}
